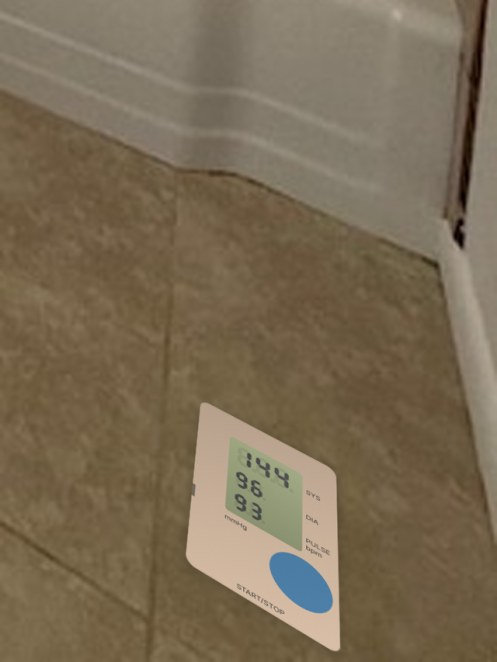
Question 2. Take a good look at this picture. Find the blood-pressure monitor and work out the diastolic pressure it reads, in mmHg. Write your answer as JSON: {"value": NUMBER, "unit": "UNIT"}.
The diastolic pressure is {"value": 96, "unit": "mmHg"}
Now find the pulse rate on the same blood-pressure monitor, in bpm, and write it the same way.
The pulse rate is {"value": 93, "unit": "bpm"}
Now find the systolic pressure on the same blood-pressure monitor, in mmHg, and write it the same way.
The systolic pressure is {"value": 144, "unit": "mmHg"}
